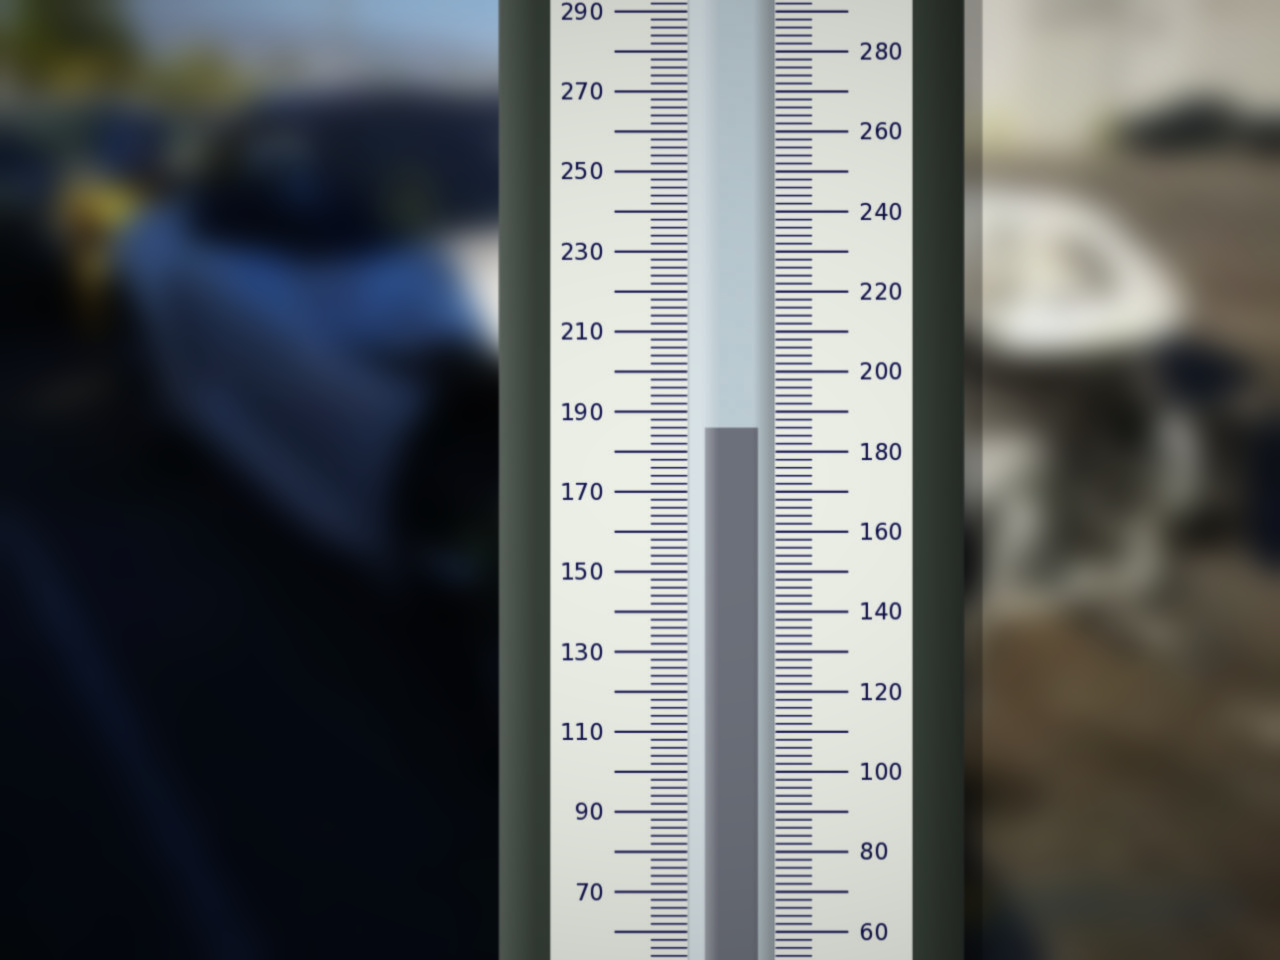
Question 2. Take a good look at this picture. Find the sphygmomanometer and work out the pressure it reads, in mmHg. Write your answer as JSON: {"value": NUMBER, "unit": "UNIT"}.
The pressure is {"value": 186, "unit": "mmHg"}
